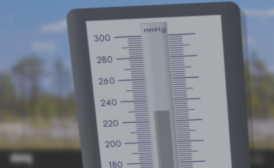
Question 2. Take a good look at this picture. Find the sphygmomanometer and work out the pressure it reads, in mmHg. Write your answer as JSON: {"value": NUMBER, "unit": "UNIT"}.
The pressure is {"value": 230, "unit": "mmHg"}
